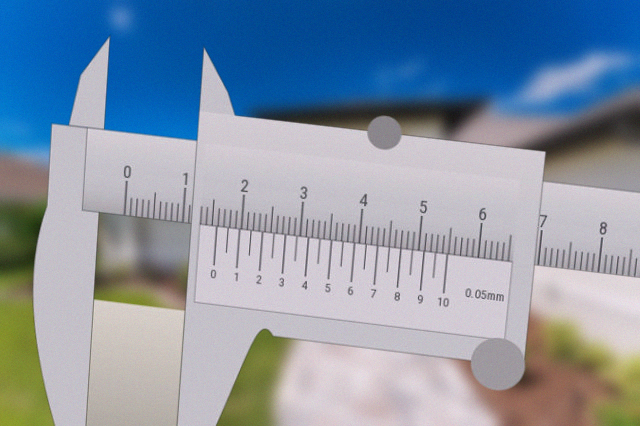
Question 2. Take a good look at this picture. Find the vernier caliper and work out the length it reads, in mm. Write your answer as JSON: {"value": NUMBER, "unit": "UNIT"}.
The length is {"value": 15.8, "unit": "mm"}
